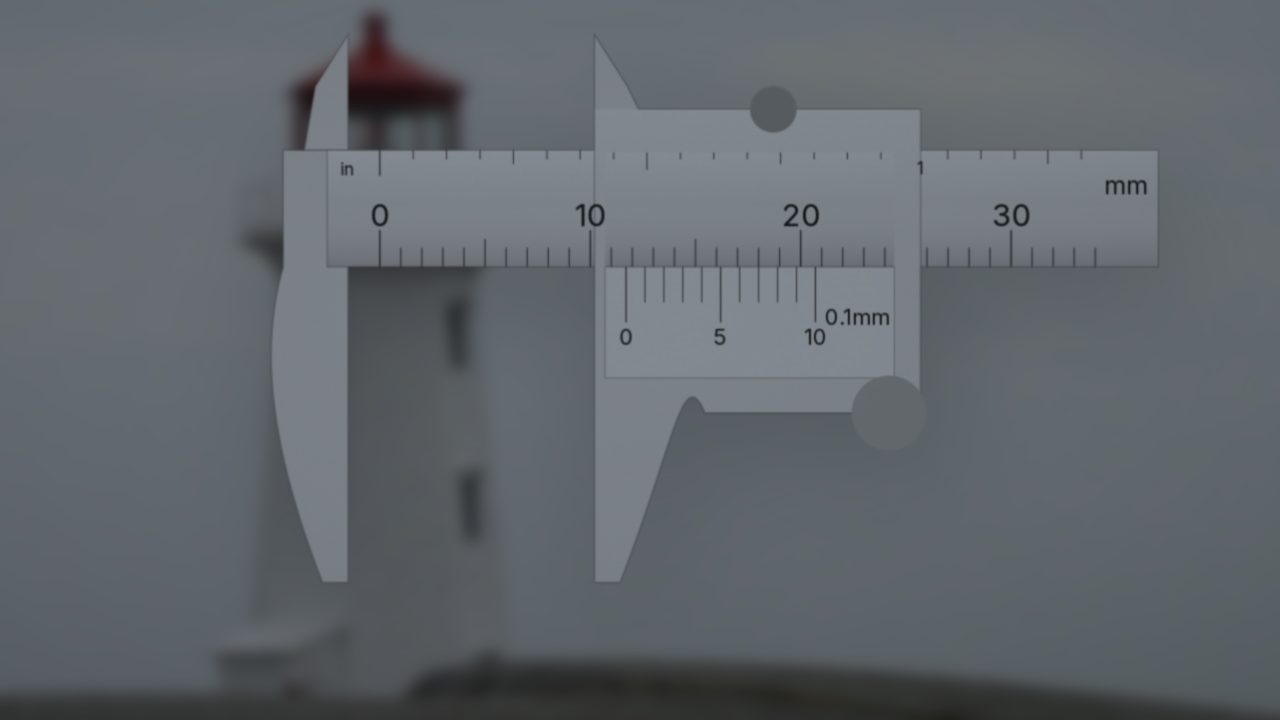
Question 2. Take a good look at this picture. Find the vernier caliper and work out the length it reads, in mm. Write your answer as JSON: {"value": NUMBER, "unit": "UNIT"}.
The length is {"value": 11.7, "unit": "mm"}
